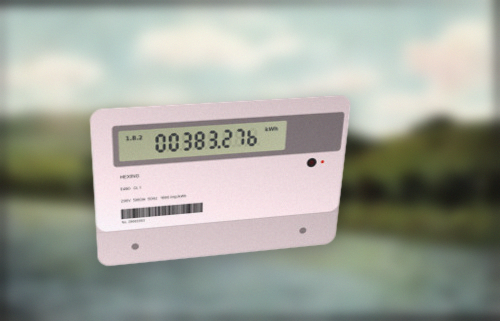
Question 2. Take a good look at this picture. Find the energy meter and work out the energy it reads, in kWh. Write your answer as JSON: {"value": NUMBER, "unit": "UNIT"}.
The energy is {"value": 383.276, "unit": "kWh"}
